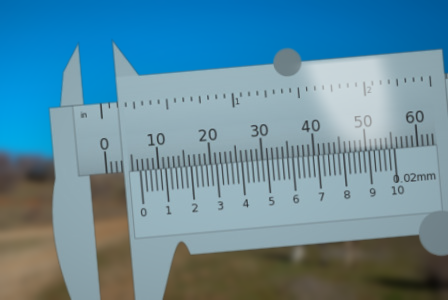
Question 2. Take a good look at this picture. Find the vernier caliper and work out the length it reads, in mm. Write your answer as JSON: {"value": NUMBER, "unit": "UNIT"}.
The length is {"value": 6.5, "unit": "mm"}
